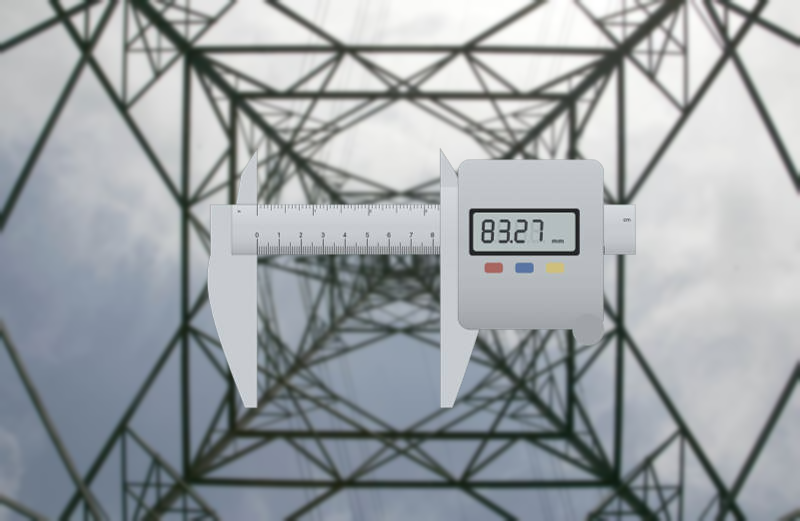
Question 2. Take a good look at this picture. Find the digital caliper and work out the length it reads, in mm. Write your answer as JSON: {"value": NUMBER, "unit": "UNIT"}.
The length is {"value": 83.27, "unit": "mm"}
